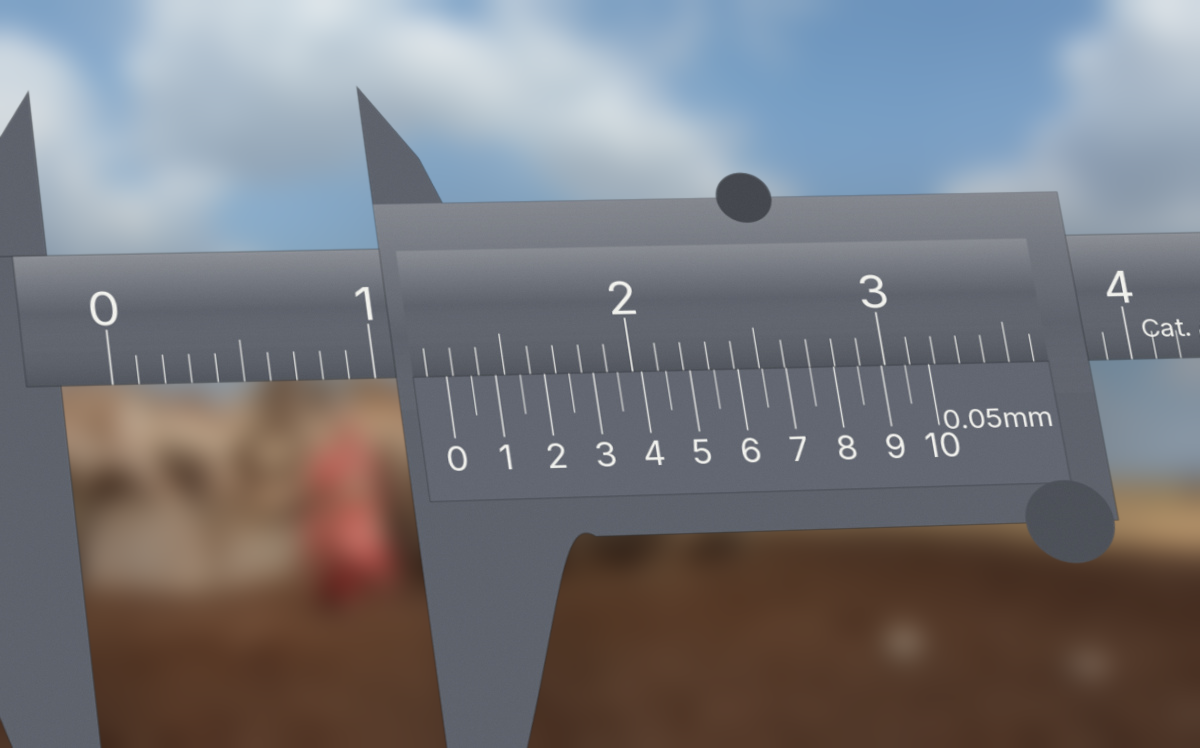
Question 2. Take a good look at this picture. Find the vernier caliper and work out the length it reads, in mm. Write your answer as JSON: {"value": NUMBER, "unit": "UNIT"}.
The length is {"value": 12.75, "unit": "mm"}
